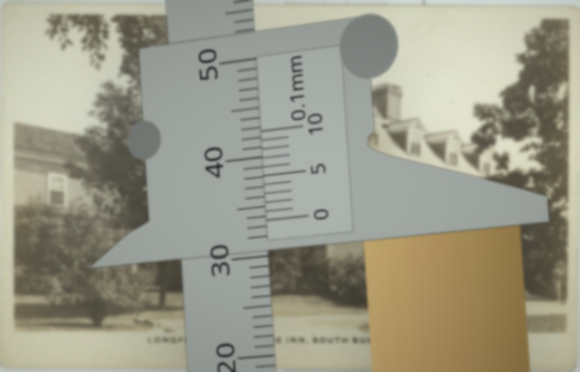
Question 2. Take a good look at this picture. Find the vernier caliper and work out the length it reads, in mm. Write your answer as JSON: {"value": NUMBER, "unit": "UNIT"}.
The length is {"value": 33.6, "unit": "mm"}
